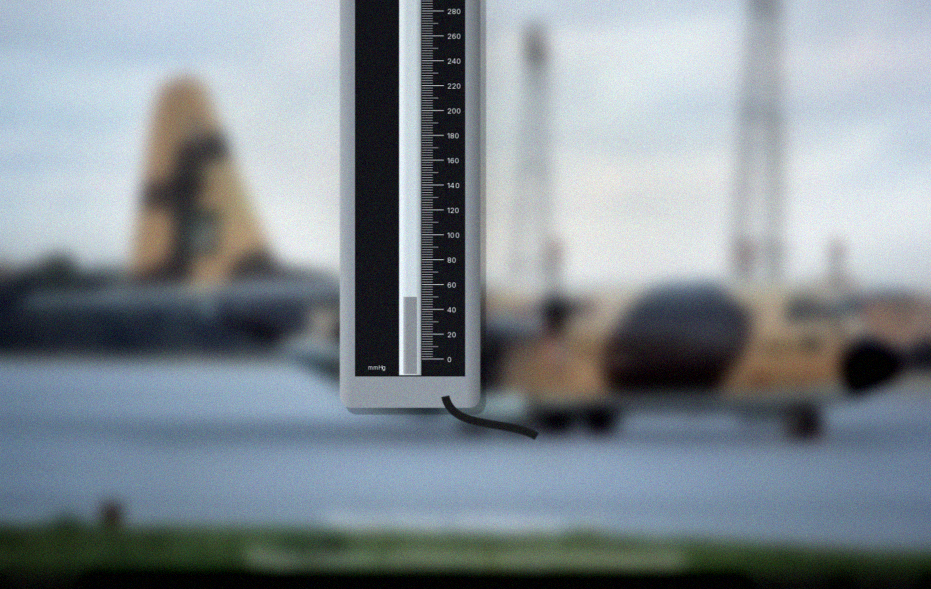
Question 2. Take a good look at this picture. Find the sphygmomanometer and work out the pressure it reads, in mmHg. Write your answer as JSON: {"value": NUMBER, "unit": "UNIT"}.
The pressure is {"value": 50, "unit": "mmHg"}
